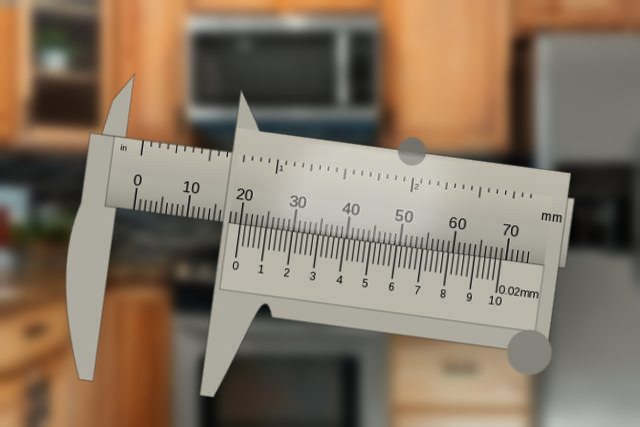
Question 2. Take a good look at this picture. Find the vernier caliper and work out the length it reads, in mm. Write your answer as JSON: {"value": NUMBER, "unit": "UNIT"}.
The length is {"value": 20.0, "unit": "mm"}
